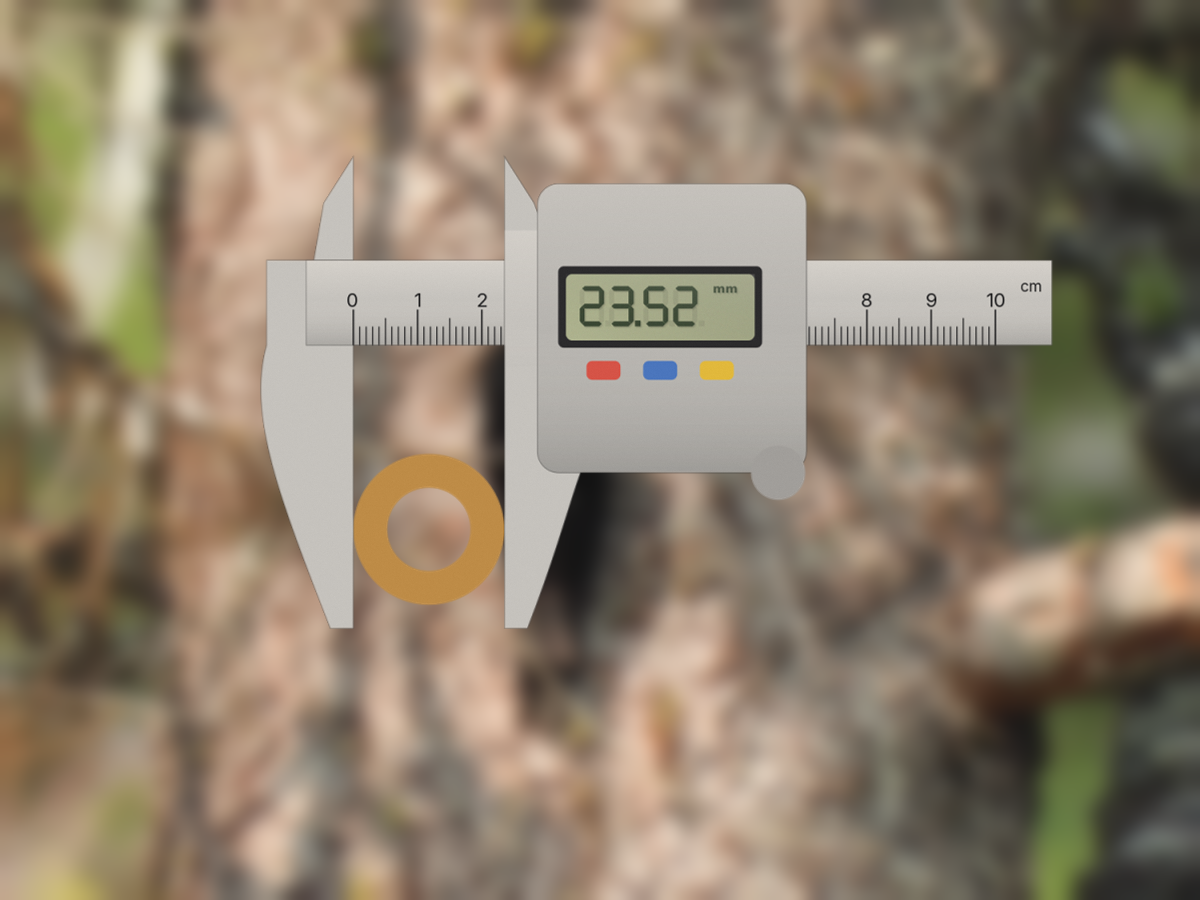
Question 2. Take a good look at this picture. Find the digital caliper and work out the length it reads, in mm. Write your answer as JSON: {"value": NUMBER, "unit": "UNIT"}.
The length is {"value": 23.52, "unit": "mm"}
